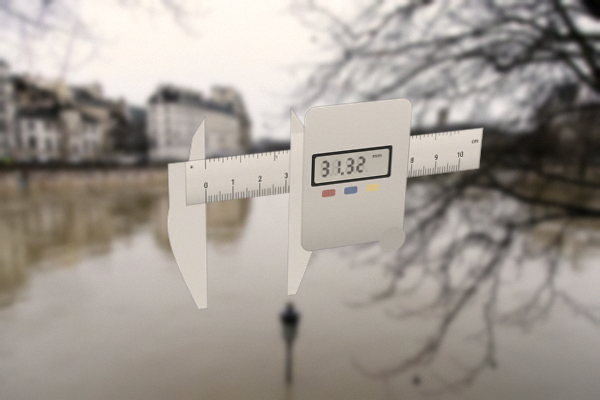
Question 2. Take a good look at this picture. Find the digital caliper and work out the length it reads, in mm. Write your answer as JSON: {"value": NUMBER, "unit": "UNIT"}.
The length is {"value": 31.32, "unit": "mm"}
